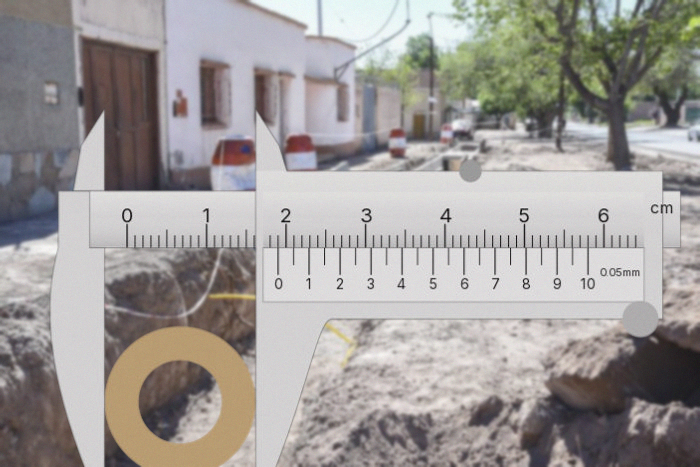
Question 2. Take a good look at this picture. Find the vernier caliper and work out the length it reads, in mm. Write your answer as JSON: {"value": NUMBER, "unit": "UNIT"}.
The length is {"value": 19.0, "unit": "mm"}
